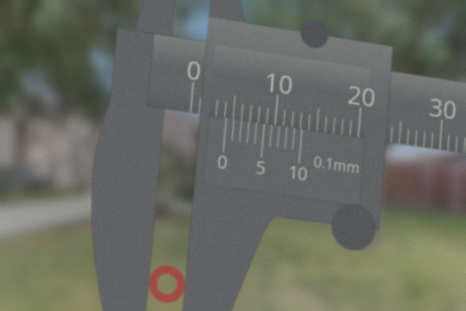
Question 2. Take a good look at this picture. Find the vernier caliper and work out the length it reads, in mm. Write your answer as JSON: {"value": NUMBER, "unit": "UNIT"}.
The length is {"value": 4.2, "unit": "mm"}
